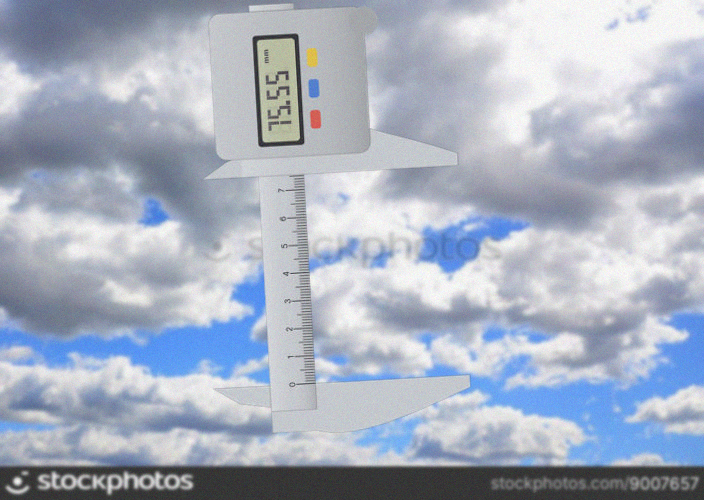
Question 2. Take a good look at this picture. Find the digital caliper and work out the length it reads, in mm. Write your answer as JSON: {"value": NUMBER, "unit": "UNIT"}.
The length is {"value": 75.55, "unit": "mm"}
